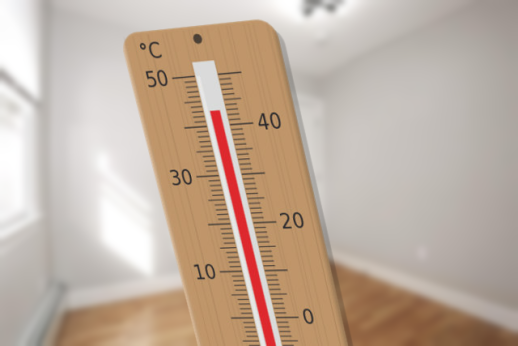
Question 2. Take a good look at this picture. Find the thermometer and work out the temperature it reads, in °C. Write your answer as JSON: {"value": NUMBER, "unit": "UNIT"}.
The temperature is {"value": 43, "unit": "°C"}
